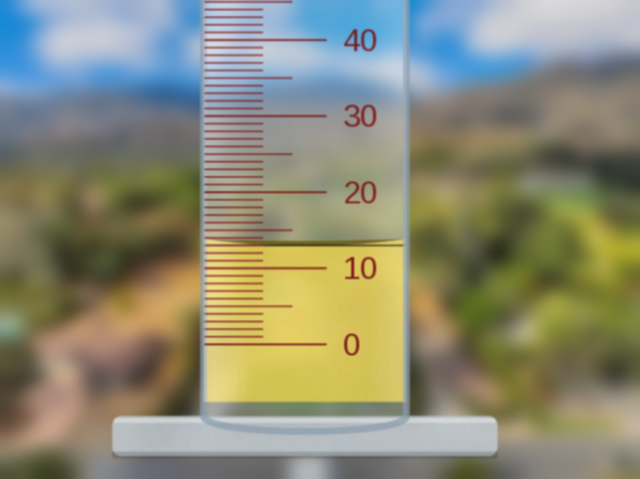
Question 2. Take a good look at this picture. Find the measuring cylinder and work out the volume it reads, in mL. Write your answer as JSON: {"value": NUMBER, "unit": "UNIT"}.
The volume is {"value": 13, "unit": "mL"}
